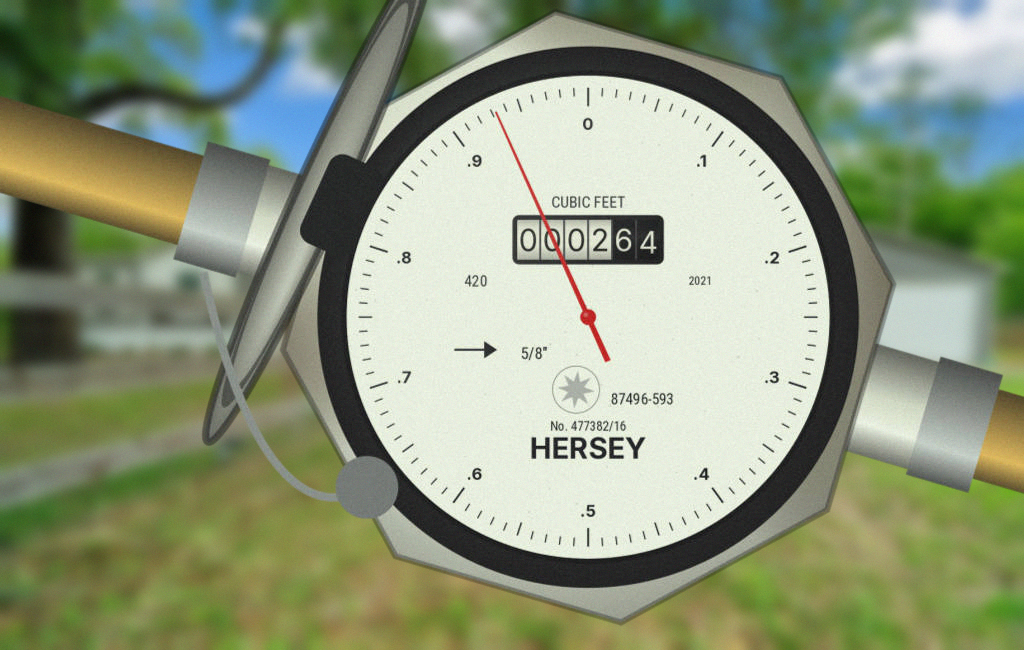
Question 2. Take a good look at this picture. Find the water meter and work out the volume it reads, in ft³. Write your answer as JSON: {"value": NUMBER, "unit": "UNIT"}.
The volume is {"value": 263.93, "unit": "ft³"}
